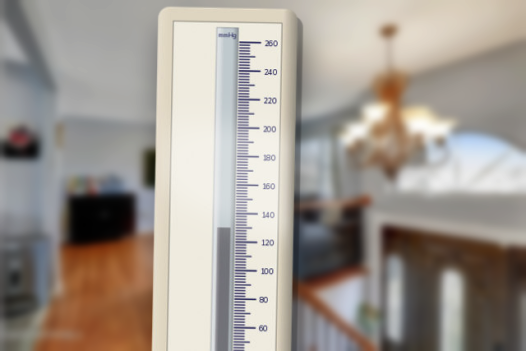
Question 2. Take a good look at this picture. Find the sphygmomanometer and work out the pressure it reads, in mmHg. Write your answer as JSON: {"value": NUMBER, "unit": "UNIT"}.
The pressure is {"value": 130, "unit": "mmHg"}
